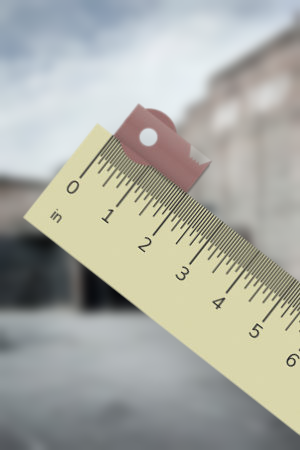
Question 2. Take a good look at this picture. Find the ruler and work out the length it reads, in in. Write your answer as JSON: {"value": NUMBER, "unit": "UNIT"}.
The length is {"value": 2, "unit": "in"}
